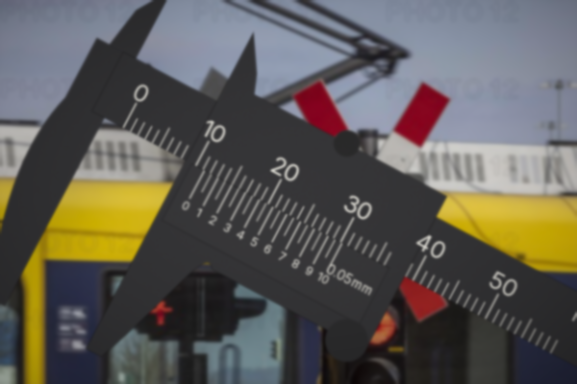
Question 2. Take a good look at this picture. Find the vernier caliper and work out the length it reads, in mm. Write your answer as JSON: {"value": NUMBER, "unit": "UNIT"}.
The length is {"value": 11.2, "unit": "mm"}
